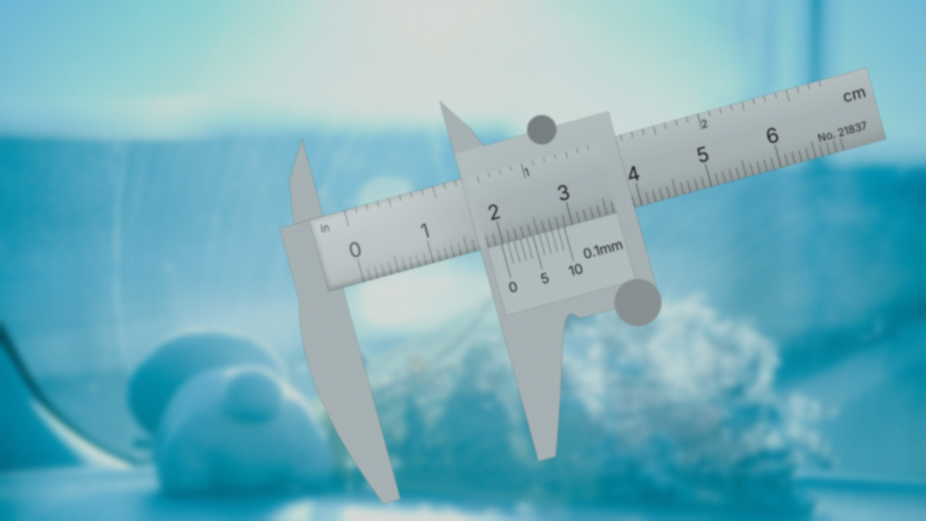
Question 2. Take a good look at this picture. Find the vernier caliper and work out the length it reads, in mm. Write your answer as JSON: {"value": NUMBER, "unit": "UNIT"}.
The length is {"value": 19.8, "unit": "mm"}
